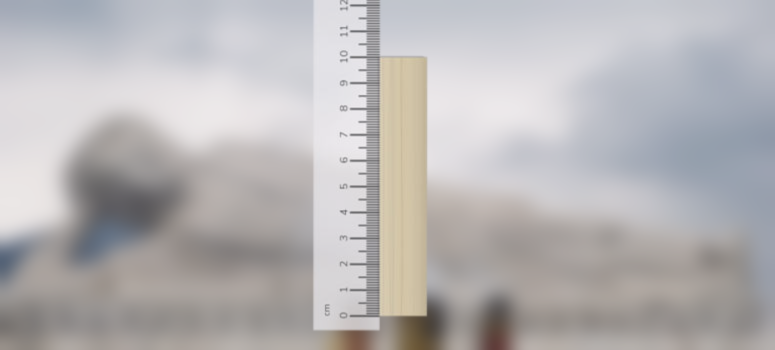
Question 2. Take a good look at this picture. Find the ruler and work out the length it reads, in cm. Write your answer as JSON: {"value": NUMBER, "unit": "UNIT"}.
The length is {"value": 10, "unit": "cm"}
